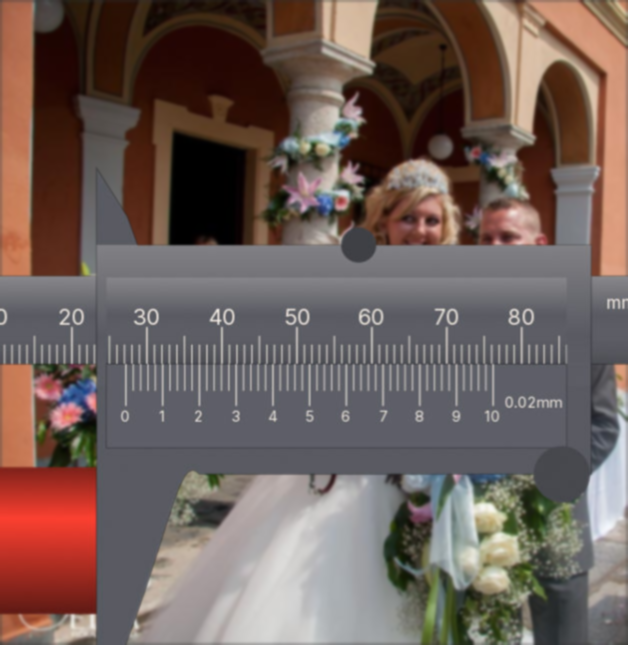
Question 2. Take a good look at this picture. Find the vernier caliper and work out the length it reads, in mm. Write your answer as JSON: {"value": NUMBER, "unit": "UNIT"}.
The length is {"value": 27.2, "unit": "mm"}
